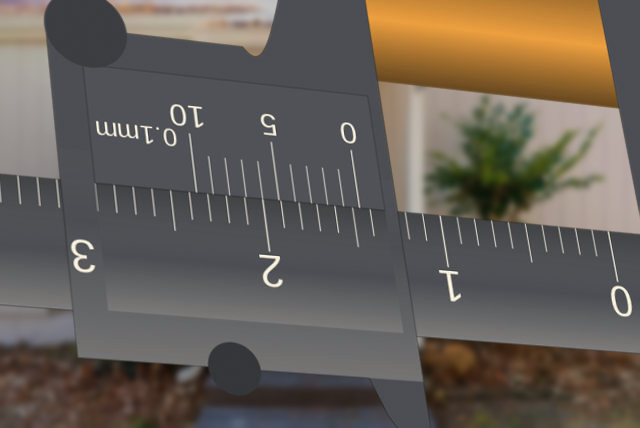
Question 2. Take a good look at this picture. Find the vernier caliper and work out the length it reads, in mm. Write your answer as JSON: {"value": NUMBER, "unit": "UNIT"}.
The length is {"value": 14.6, "unit": "mm"}
